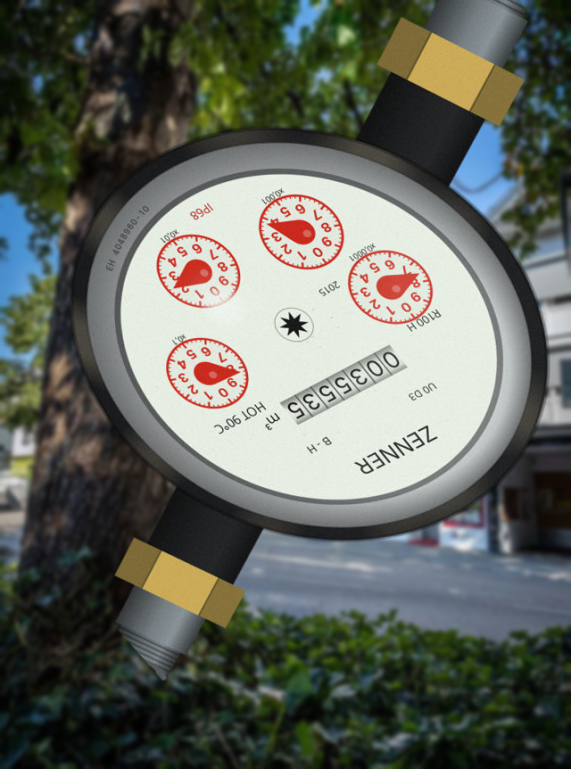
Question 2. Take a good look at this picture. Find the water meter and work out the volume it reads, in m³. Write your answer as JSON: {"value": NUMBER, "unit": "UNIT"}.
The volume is {"value": 35535.8237, "unit": "m³"}
